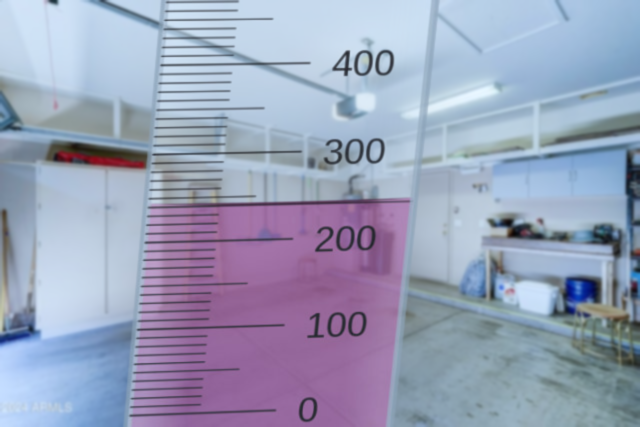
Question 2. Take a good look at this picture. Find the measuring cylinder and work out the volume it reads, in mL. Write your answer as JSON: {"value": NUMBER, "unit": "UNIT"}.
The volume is {"value": 240, "unit": "mL"}
